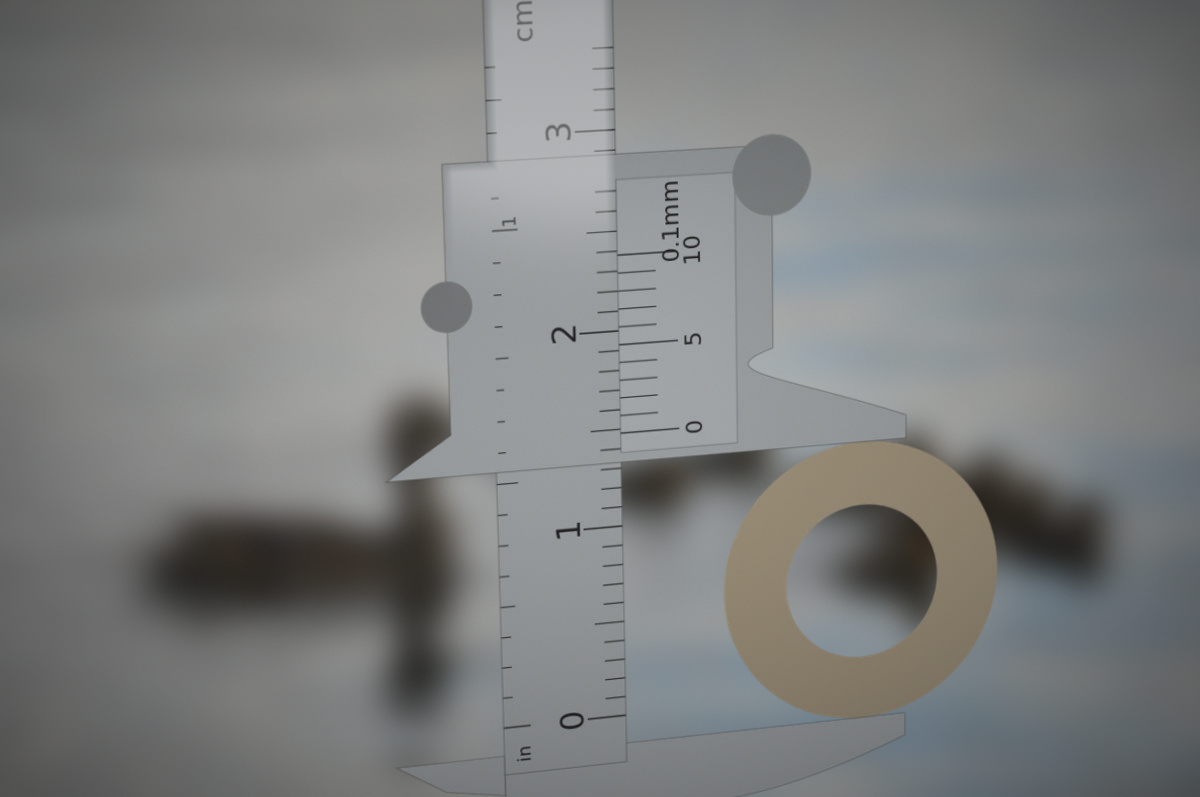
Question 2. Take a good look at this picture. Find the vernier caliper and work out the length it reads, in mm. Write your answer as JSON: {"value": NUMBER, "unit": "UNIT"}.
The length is {"value": 14.8, "unit": "mm"}
